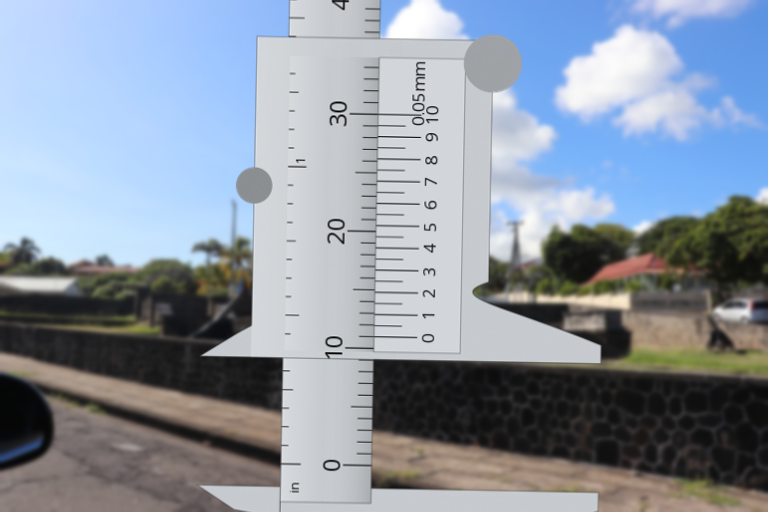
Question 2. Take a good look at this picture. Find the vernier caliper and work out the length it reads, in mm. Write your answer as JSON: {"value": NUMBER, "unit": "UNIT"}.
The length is {"value": 11.0, "unit": "mm"}
